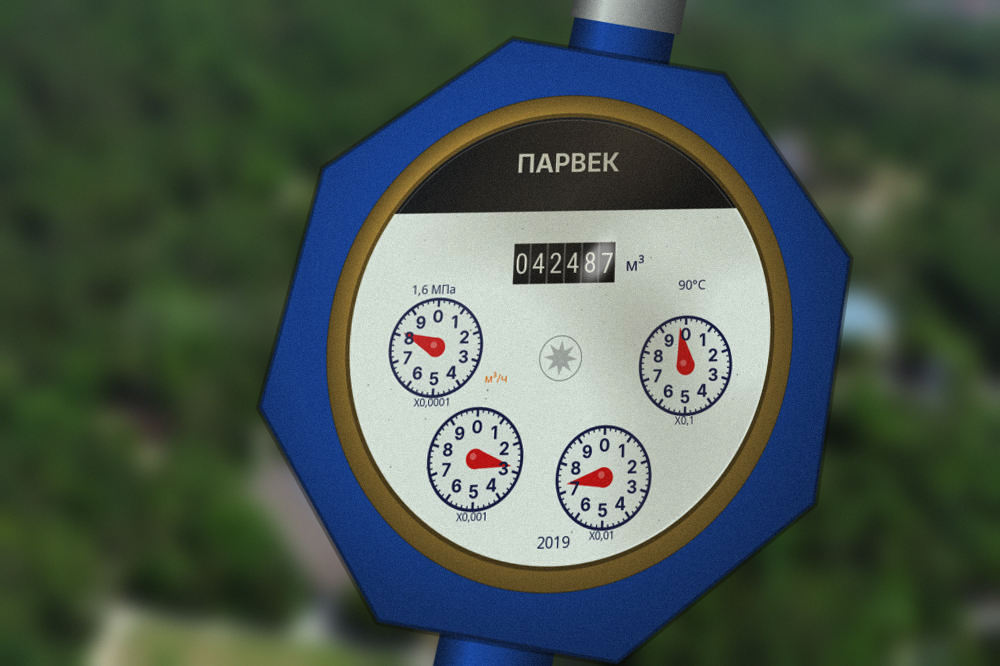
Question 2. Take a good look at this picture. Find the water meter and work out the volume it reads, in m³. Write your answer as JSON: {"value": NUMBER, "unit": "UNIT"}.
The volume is {"value": 42486.9728, "unit": "m³"}
